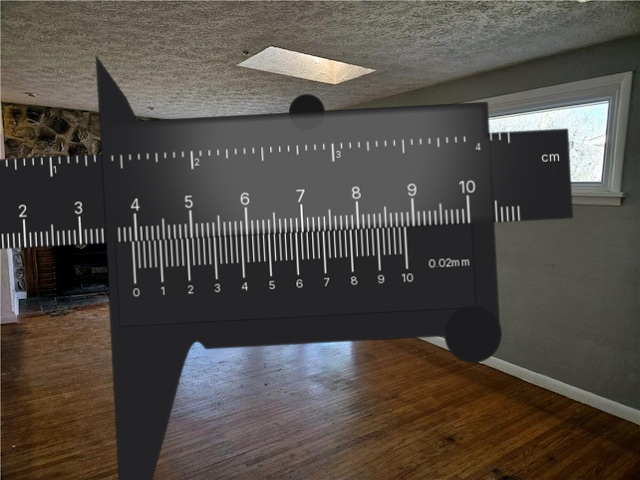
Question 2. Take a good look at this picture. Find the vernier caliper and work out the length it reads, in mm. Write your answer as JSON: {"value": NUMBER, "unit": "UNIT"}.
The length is {"value": 39.4, "unit": "mm"}
